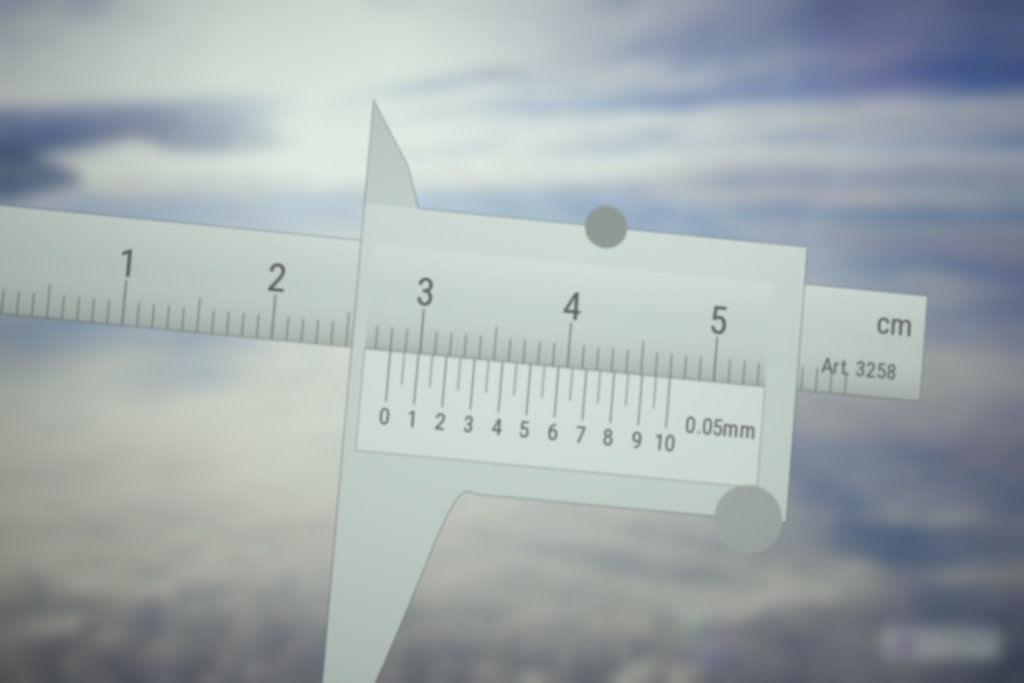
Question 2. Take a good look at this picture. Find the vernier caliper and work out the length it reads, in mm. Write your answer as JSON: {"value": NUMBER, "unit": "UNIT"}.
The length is {"value": 28.0, "unit": "mm"}
